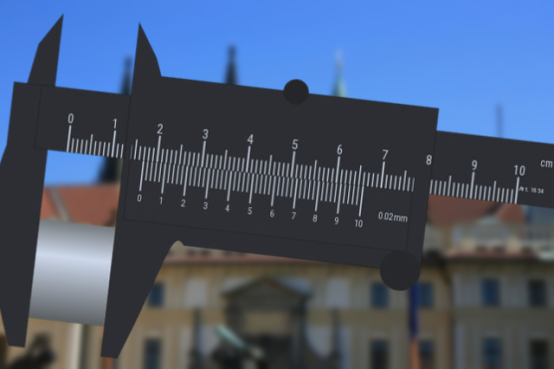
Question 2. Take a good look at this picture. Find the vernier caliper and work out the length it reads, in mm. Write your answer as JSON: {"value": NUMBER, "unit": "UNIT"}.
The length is {"value": 17.0, "unit": "mm"}
